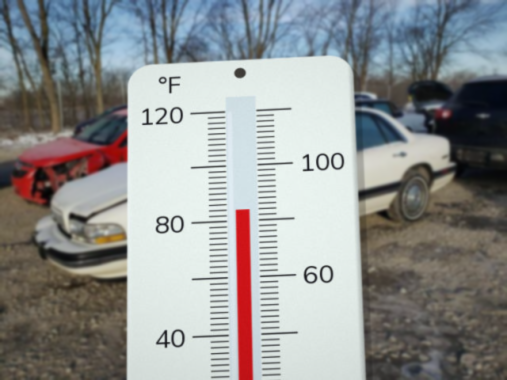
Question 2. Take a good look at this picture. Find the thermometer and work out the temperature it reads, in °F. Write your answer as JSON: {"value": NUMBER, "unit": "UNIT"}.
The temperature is {"value": 84, "unit": "°F"}
